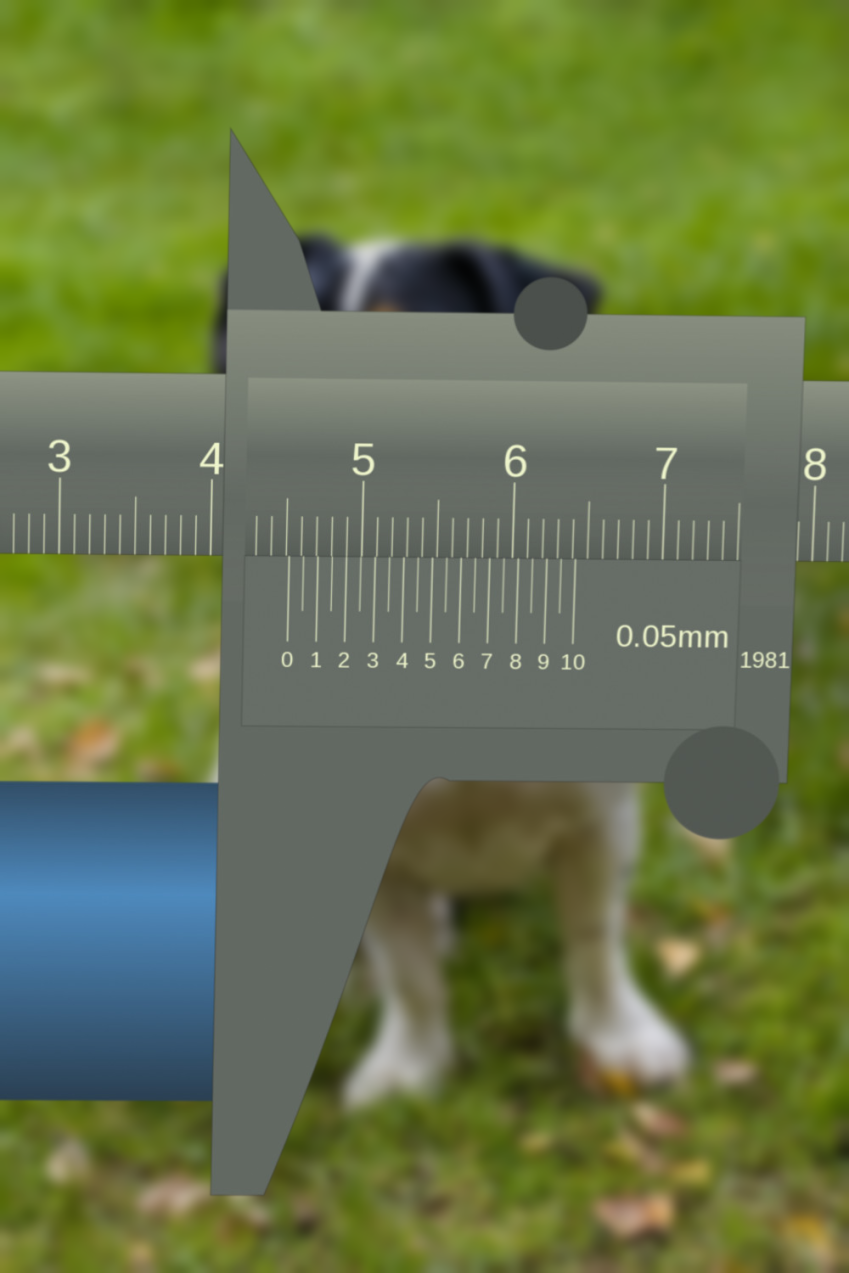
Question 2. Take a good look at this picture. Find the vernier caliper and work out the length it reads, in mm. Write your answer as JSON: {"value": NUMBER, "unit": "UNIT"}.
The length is {"value": 45.2, "unit": "mm"}
